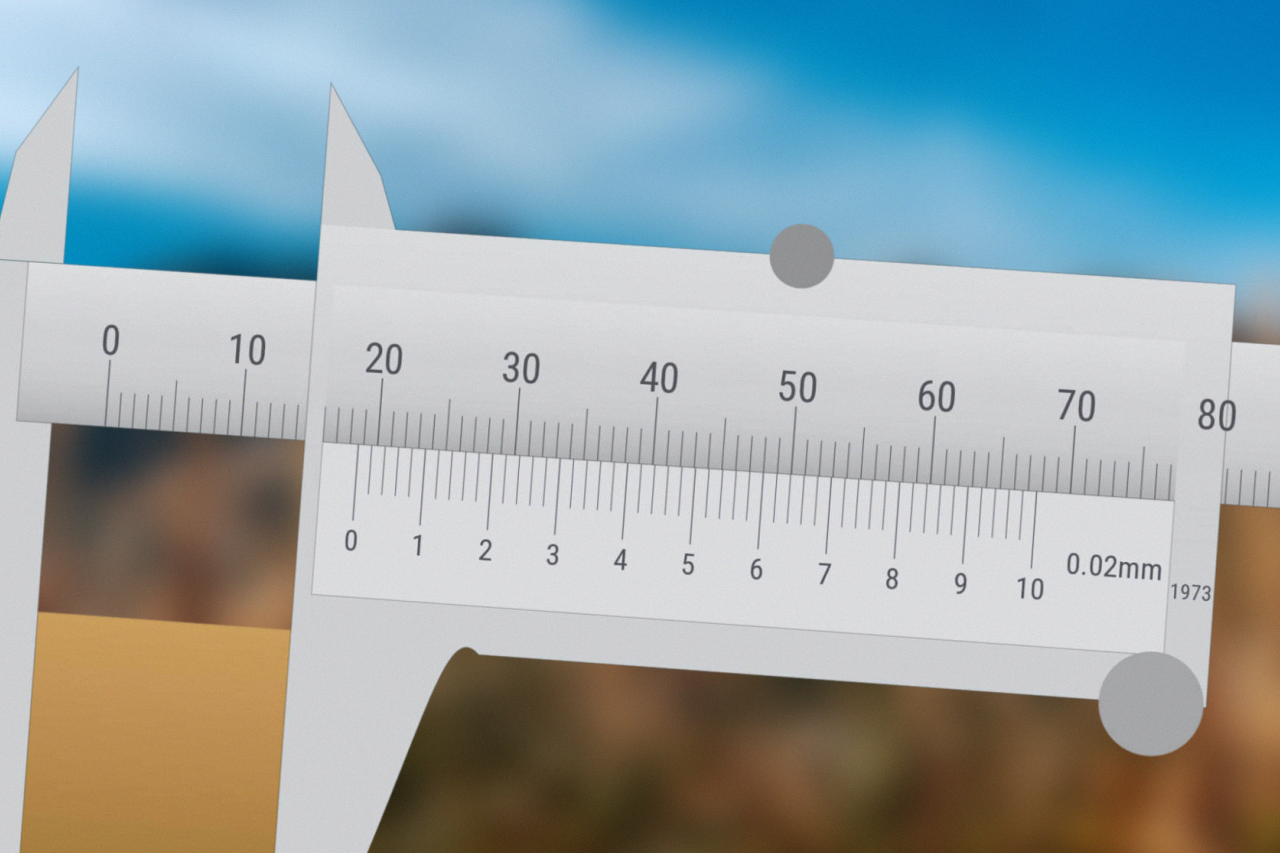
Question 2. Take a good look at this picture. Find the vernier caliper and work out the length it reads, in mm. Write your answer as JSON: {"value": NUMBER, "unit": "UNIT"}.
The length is {"value": 18.6, "unit": "mm"}
